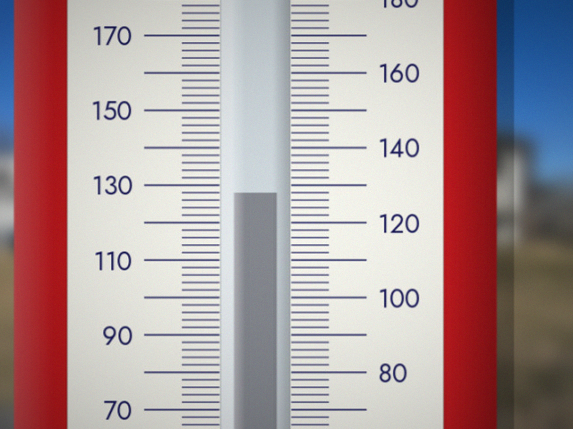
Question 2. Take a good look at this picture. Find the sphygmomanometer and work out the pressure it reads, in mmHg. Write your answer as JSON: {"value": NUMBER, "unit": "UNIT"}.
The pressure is {"value": 128, "unit": "mmHg"}
